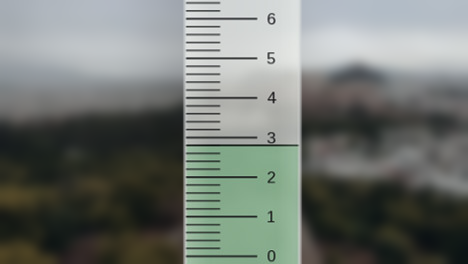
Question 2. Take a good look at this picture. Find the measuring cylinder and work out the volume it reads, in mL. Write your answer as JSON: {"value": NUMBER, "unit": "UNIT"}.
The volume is {"value": 2.8, "unit": "mL"}
